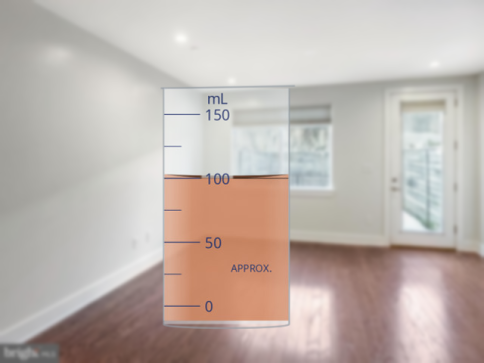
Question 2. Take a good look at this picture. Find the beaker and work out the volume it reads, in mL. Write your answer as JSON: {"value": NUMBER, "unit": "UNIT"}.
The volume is {"value": 100, "unit": "mL"}
